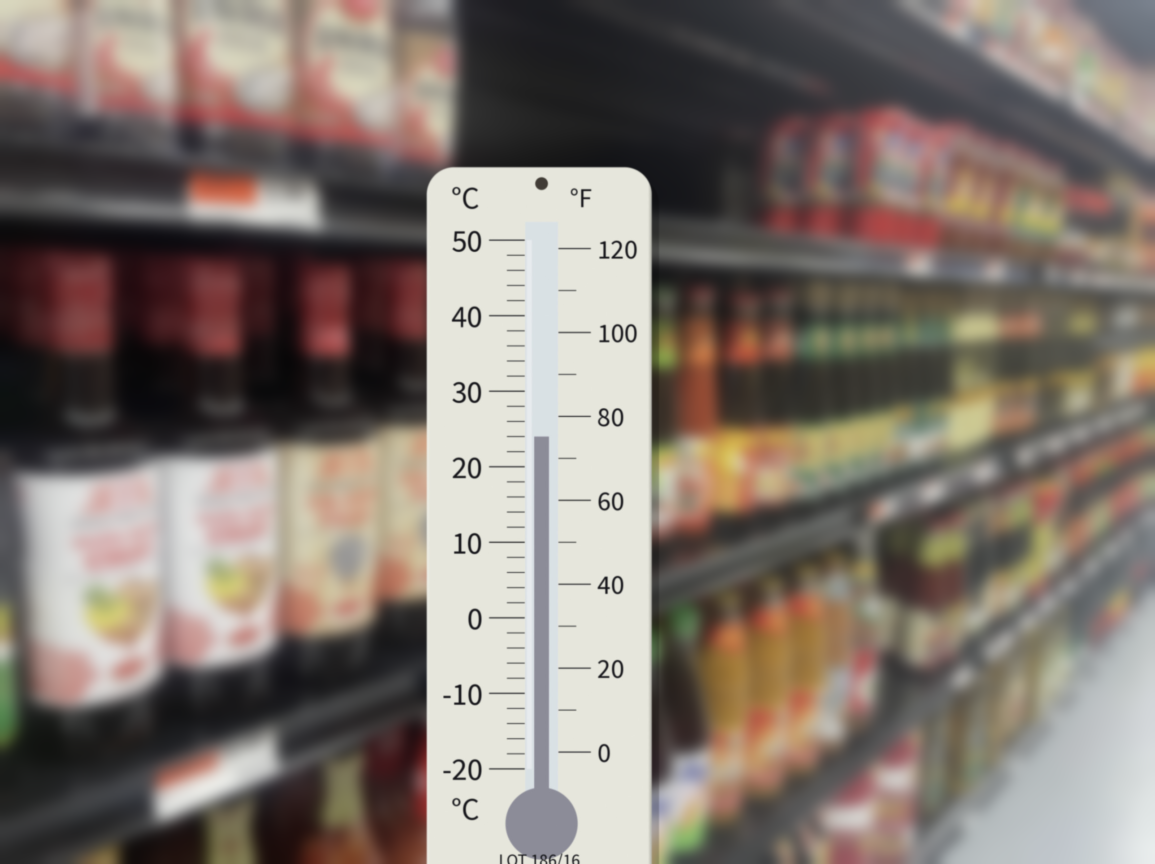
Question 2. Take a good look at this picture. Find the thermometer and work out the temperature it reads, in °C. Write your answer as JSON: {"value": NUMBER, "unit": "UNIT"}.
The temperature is {"value": 24, "unit": "°C"}
